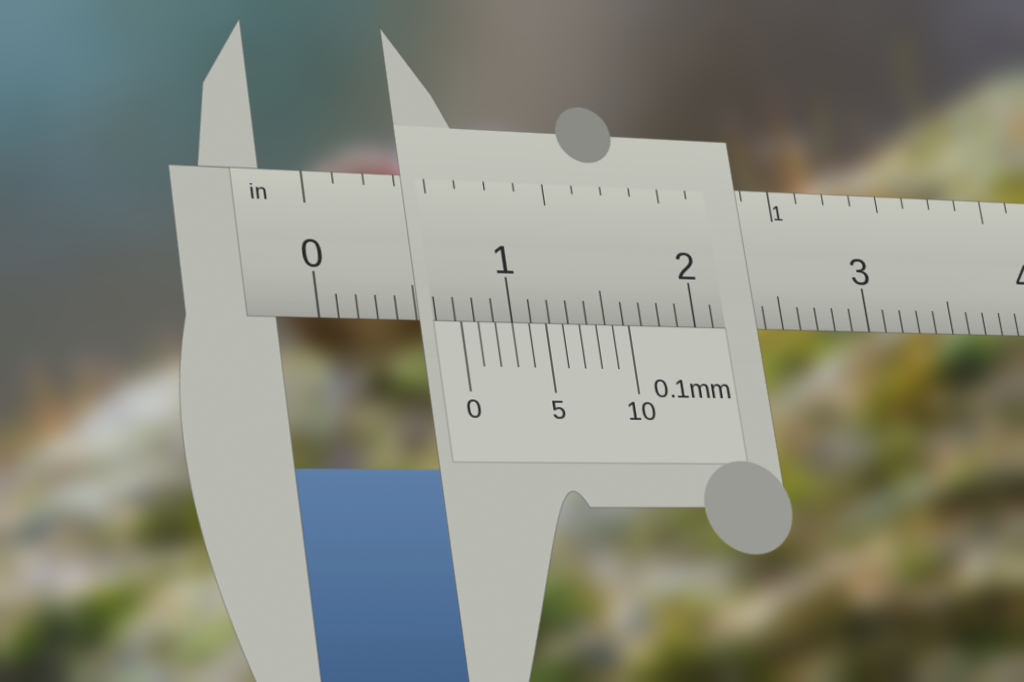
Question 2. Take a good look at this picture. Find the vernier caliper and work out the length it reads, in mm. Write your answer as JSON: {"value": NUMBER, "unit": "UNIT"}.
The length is {"value": 7.3, "unit": "mm"}
